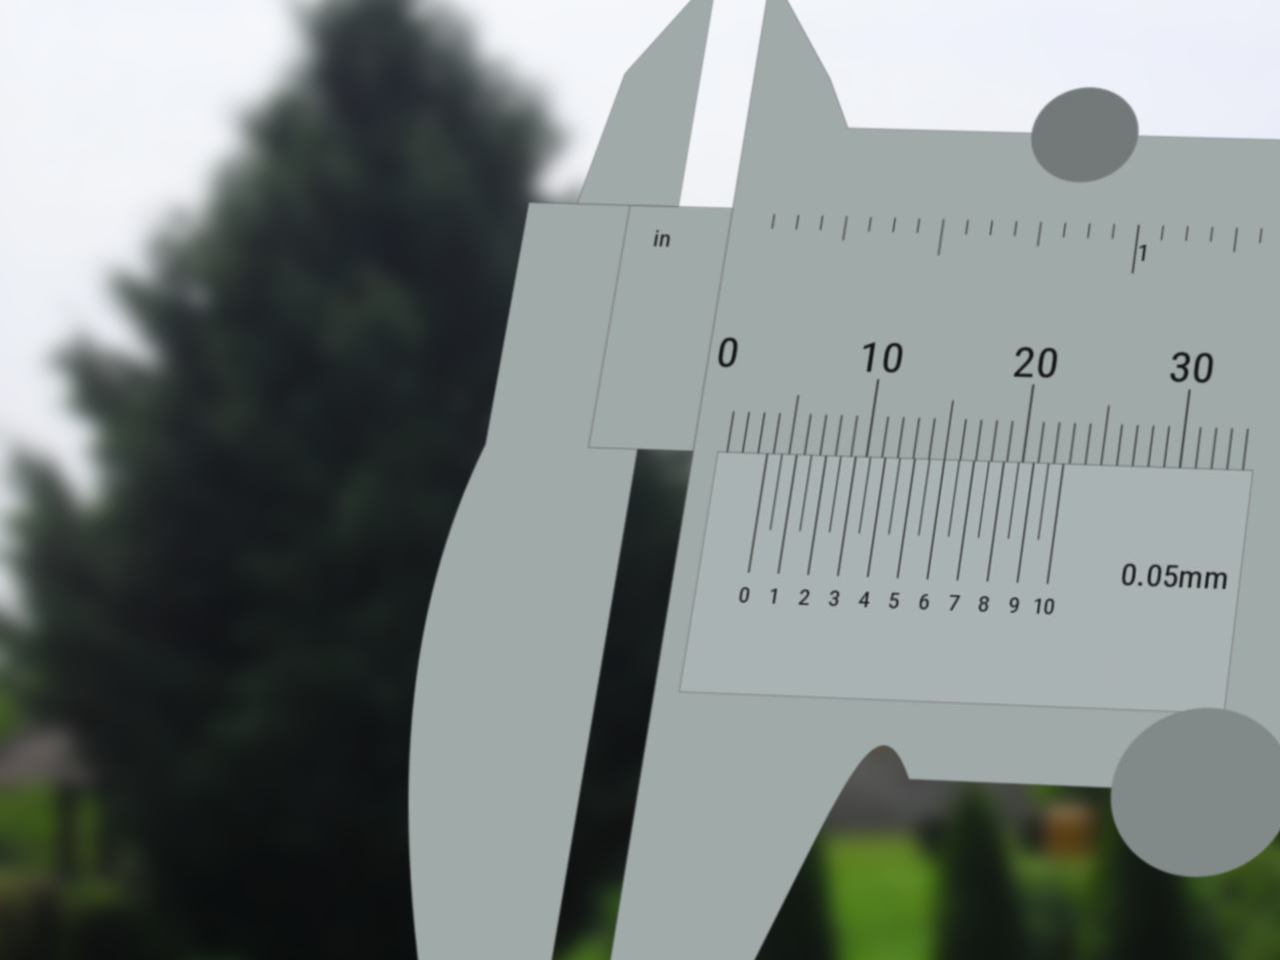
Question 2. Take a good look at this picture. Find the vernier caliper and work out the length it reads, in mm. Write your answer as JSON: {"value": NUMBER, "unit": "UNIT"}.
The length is {"value": 3.6, "unit": "mm"}
